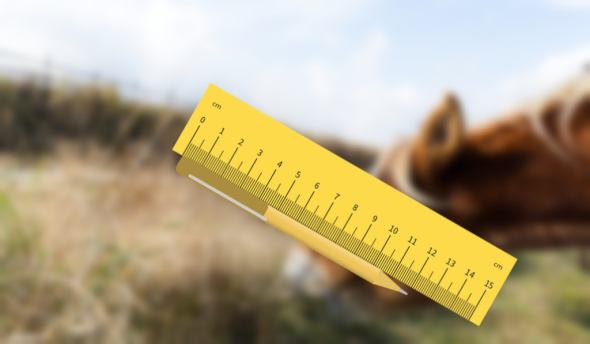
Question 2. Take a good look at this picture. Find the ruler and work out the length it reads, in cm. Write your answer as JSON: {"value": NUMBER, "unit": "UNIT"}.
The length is {"value": 12, "unit": "cm"}
